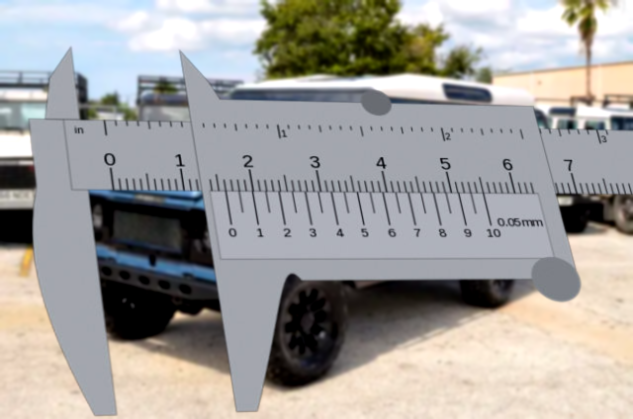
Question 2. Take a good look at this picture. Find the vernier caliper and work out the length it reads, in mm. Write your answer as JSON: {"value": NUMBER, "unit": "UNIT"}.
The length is {"value": 16.0, "unit": "mm"}
